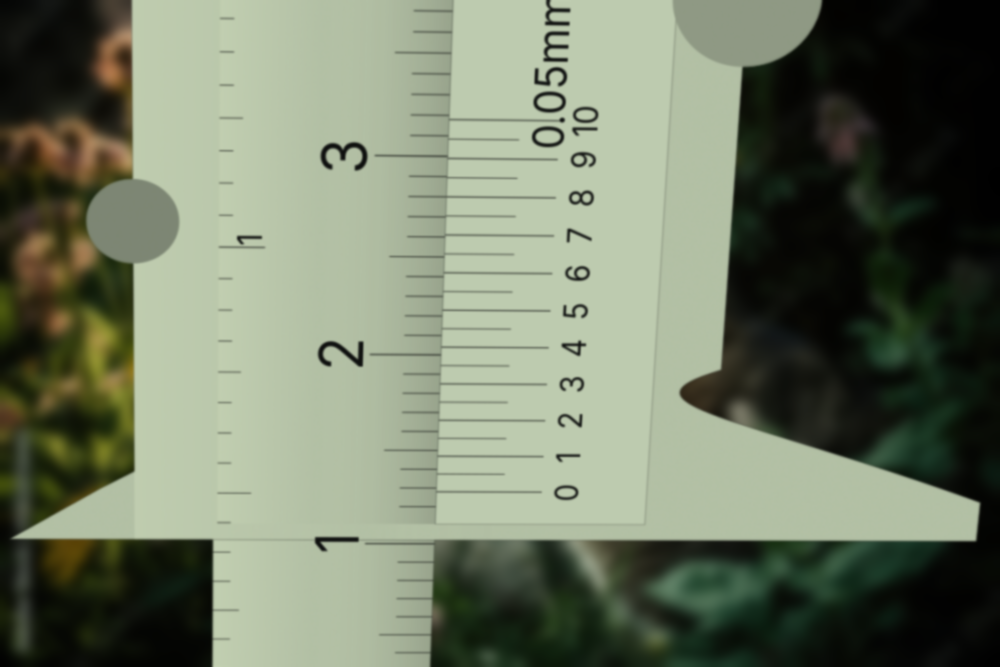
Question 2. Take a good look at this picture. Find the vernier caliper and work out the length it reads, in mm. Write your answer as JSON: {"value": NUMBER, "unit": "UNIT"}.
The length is {"value": 12.8, "unit": "mm"}
